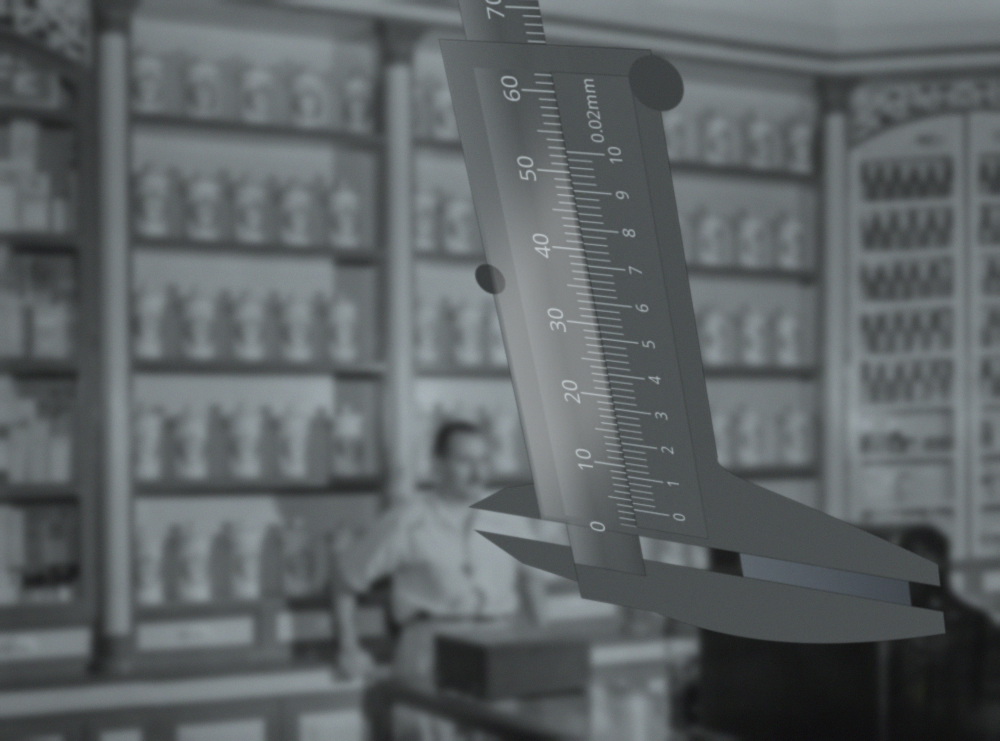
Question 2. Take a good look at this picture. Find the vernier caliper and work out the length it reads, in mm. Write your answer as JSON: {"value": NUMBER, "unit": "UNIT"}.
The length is {"value": 3.6, "unit": "mm"}
